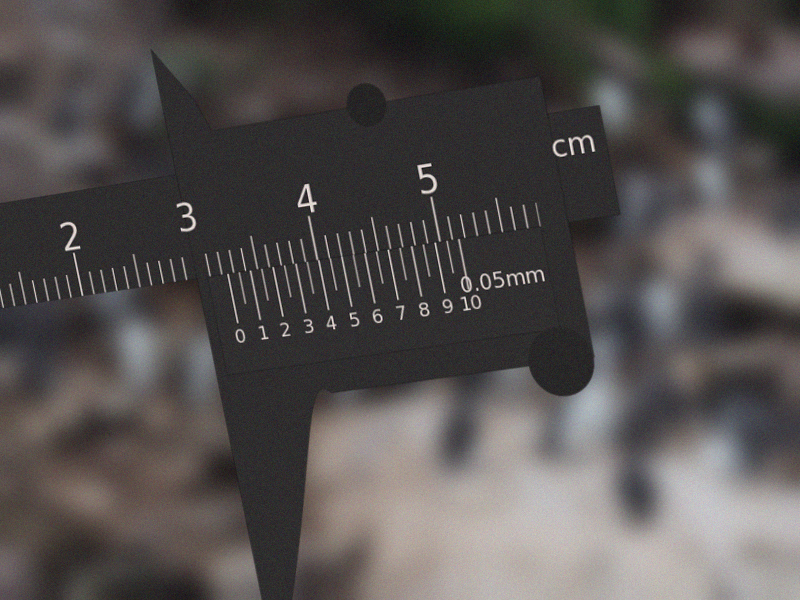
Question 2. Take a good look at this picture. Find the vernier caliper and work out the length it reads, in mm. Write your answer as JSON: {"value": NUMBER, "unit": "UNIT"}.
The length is {"value": 32.5, "unit": "mm"}
